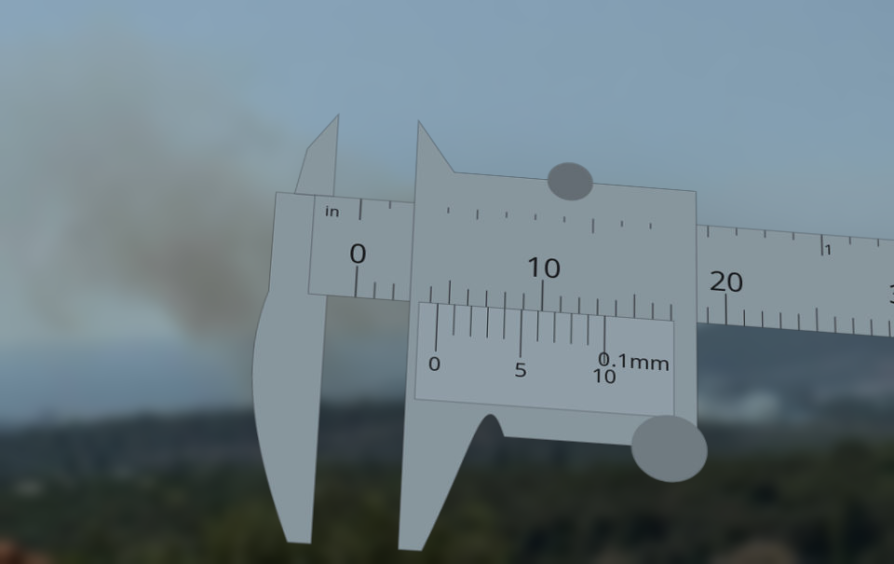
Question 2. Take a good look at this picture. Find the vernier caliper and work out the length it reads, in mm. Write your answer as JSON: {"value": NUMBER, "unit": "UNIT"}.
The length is {"value": 4.4, "unit": "mm"}
